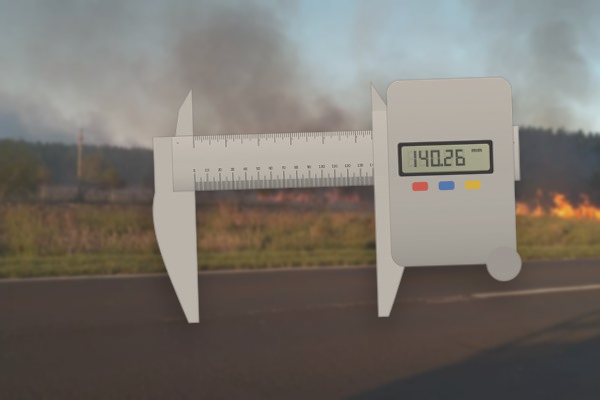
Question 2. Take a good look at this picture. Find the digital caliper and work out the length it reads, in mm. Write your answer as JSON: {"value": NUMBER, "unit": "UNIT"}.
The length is {"value": 140.26, "unit": "mm"}
